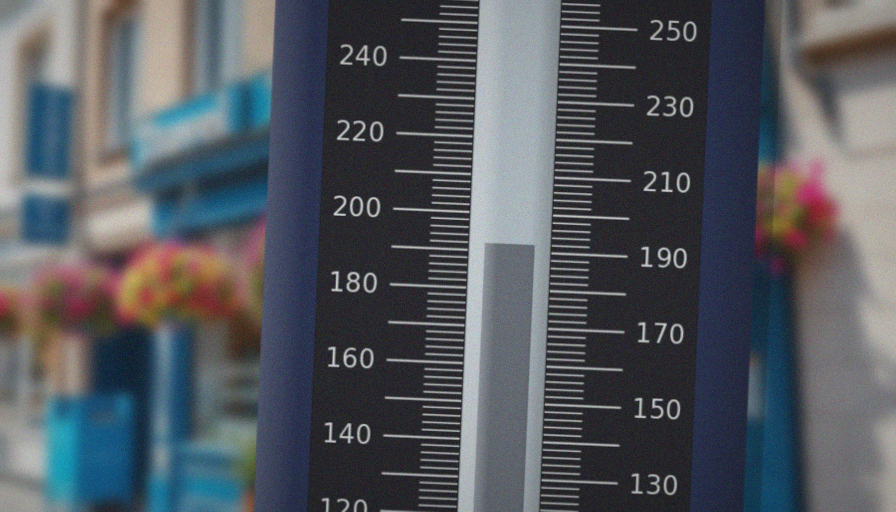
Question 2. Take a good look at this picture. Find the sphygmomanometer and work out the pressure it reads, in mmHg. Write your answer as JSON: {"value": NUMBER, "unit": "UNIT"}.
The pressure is {"value": 192, "unit": "mmHg"}
